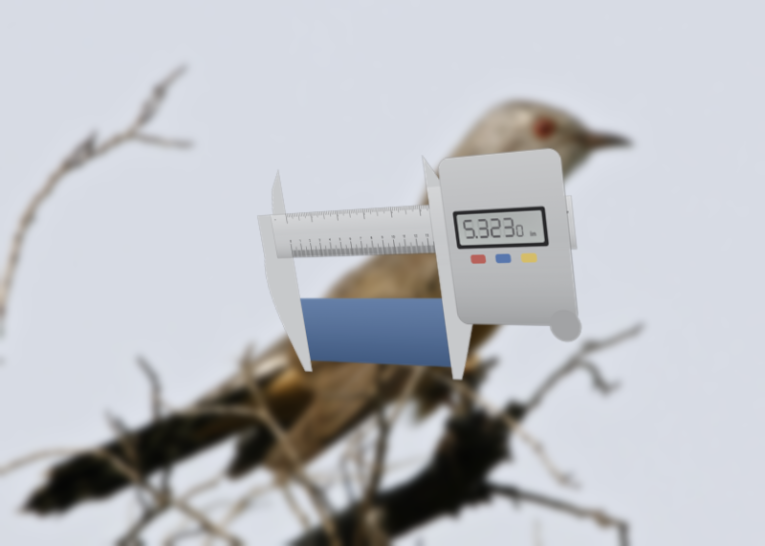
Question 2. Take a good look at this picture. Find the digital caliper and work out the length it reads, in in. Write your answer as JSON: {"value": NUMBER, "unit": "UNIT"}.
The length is {"value": 5.3230, "unit": "in"}
